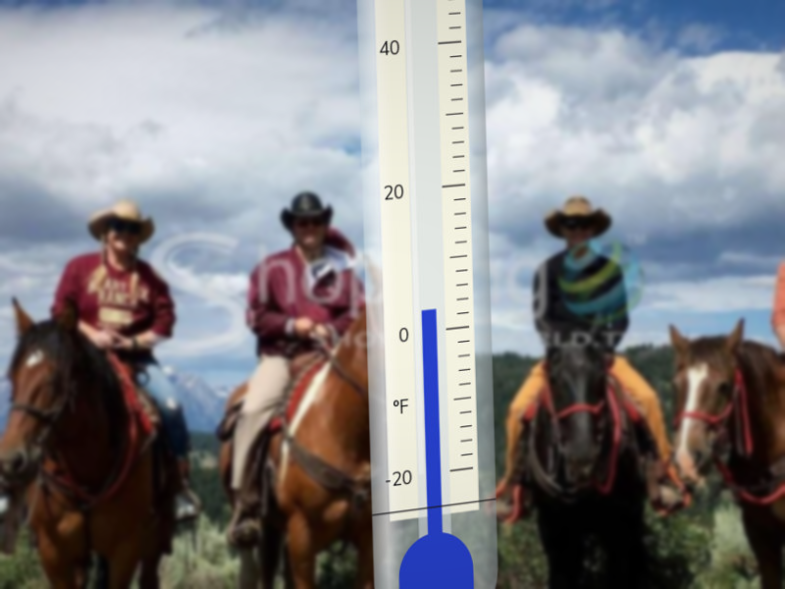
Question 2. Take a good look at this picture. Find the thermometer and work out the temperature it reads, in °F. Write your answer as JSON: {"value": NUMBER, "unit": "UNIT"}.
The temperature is {"value": 3, "unit": "°F"}
